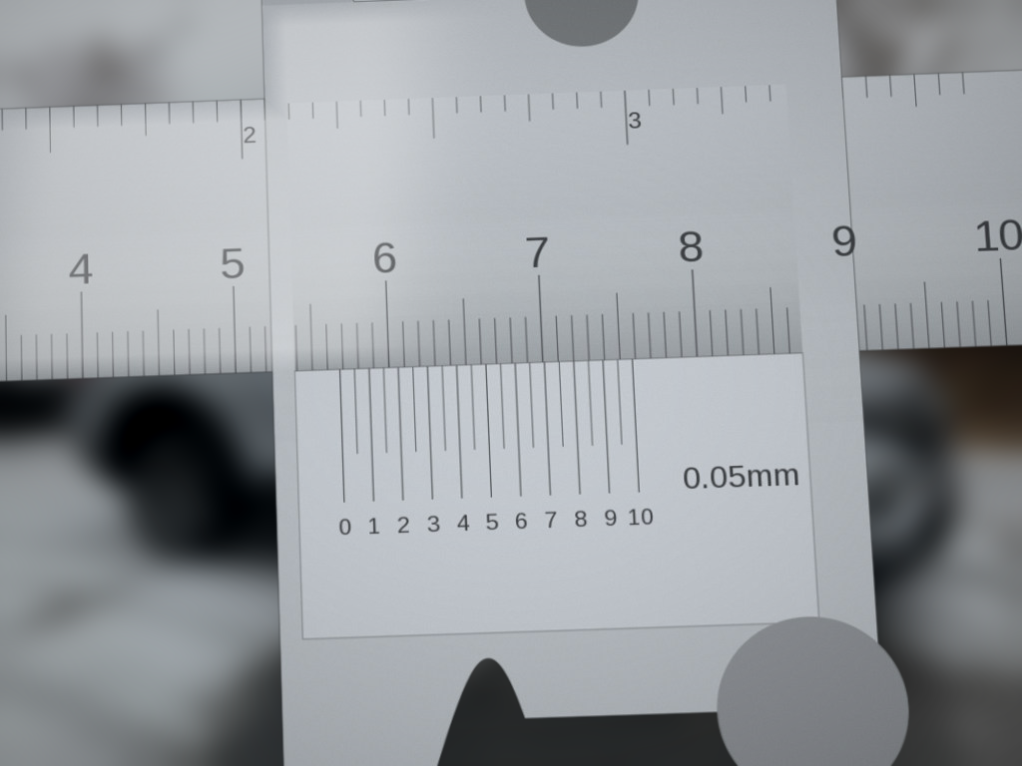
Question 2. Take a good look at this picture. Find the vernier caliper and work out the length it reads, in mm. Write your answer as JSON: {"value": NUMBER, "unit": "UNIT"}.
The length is {"value": 56.8, "unit": "mm"}
